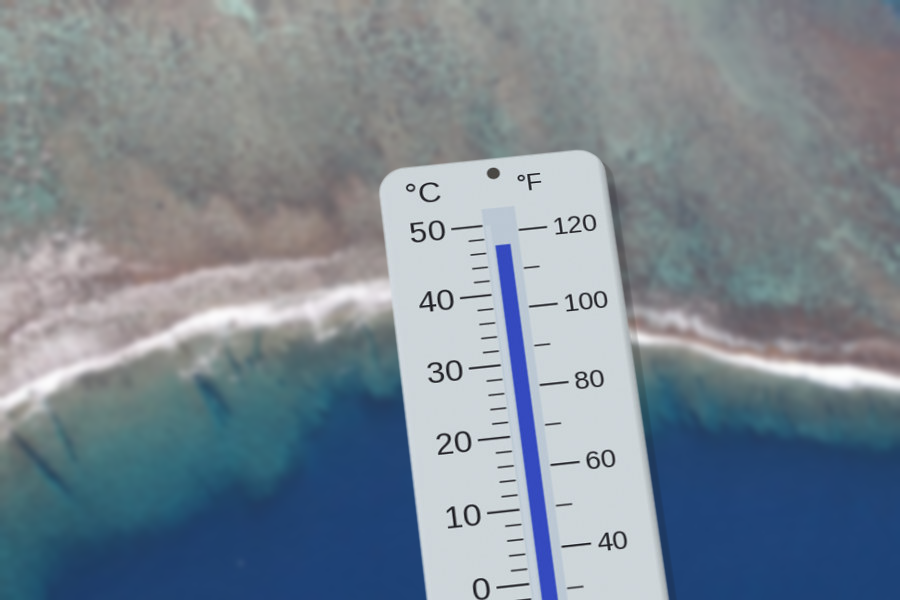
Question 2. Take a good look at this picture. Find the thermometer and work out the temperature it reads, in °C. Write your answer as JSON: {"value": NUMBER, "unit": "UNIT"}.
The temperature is {"value": 47, "unit": "°C"}
